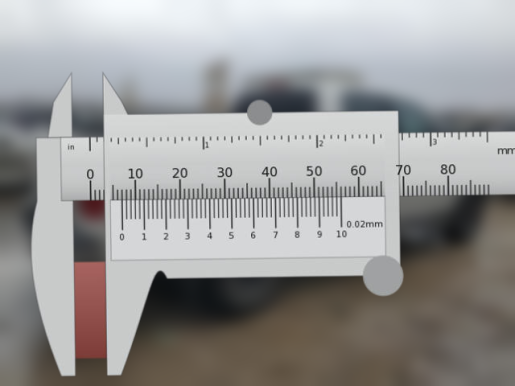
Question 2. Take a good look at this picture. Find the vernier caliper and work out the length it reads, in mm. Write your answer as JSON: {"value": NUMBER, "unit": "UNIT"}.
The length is {"value": 7.0, "unit": "mm"}
